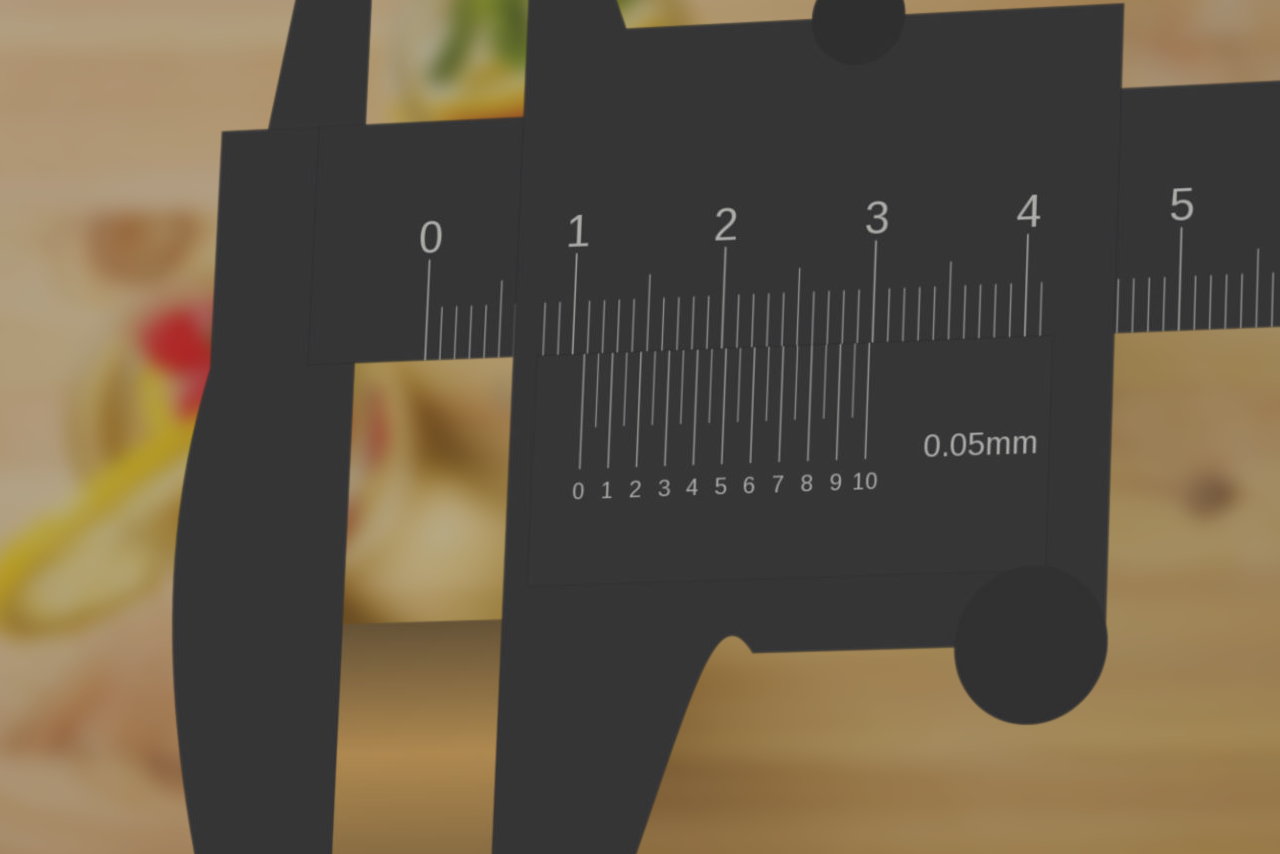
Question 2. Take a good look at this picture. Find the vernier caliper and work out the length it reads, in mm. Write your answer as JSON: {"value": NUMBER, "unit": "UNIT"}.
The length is {"value": 10.8, "unit": "mm"}
